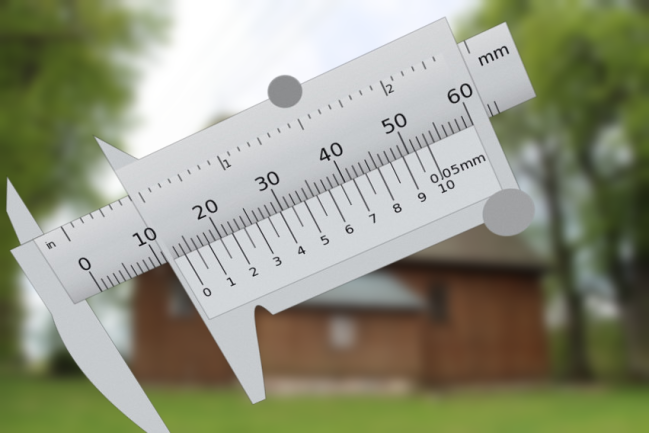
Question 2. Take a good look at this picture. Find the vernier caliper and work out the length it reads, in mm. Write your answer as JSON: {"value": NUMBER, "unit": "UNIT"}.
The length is {"value": 14.0, "unit": "mm"}
